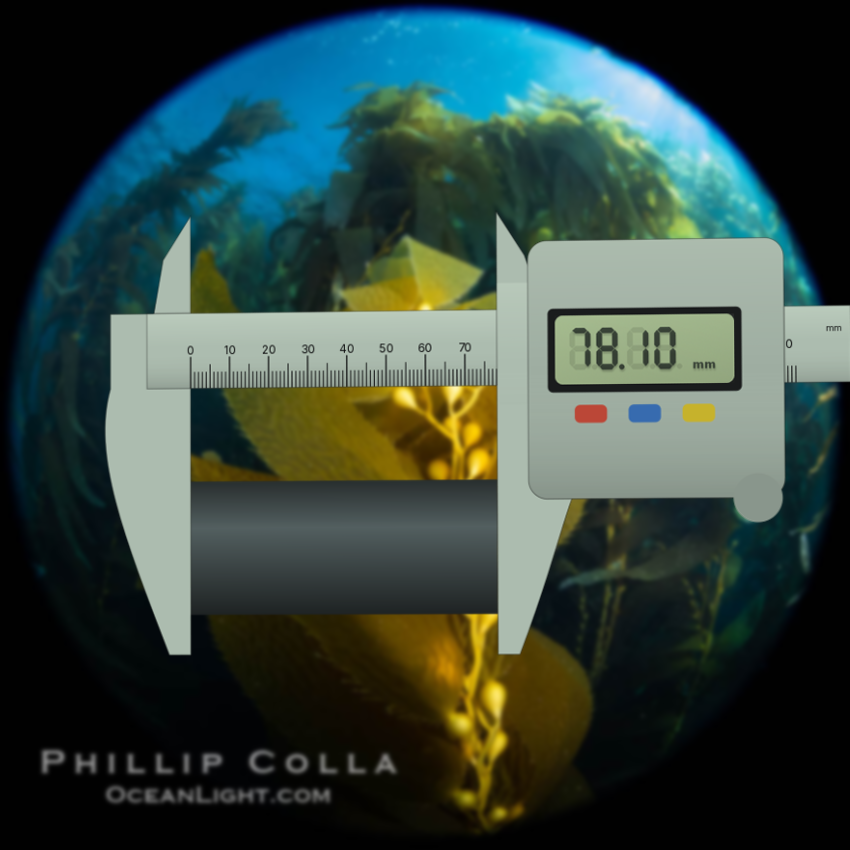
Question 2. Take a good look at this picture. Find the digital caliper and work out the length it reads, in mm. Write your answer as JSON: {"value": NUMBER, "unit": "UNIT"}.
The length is {"value": 78.10, "unit": "mm"}
